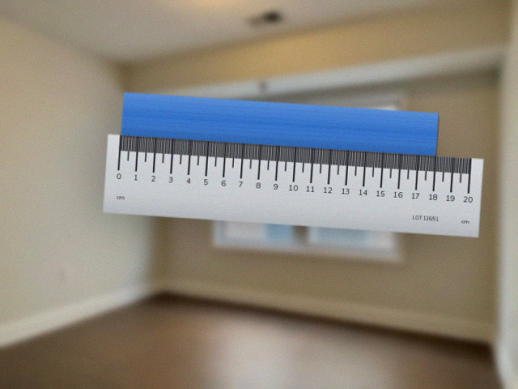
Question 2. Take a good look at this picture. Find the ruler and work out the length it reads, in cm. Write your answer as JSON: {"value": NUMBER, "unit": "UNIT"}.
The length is {"value": 18, "unit": "cm"}
